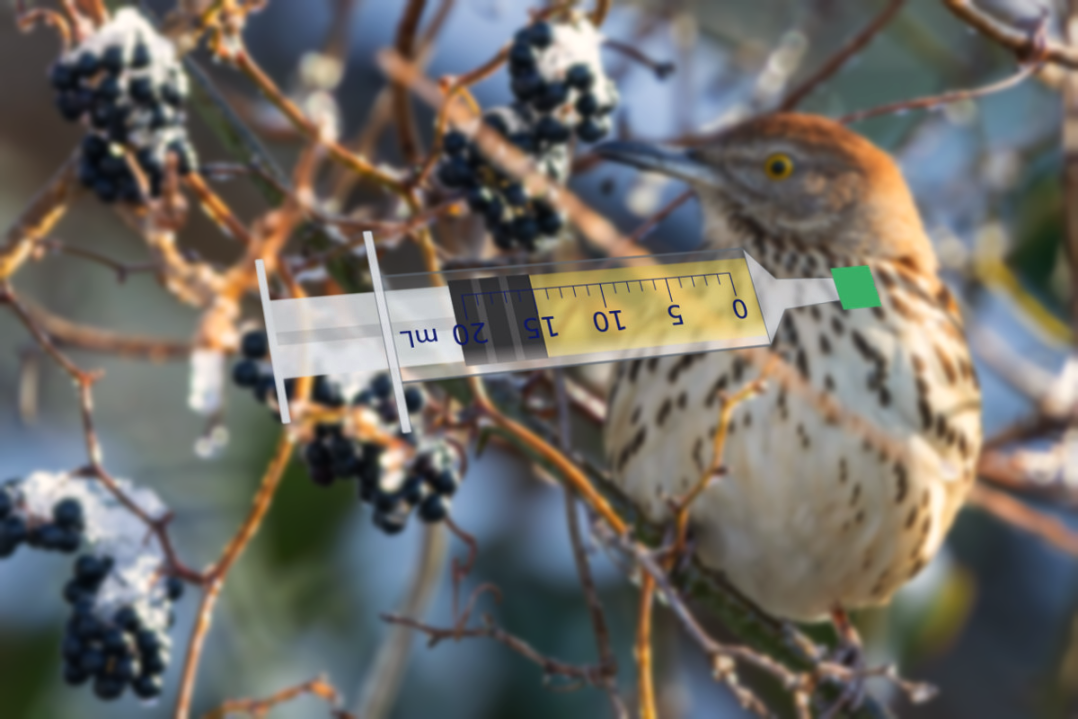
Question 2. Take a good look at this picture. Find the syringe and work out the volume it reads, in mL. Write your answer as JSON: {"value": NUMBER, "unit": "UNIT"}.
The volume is {"value": 15, "unit": "mL"}
